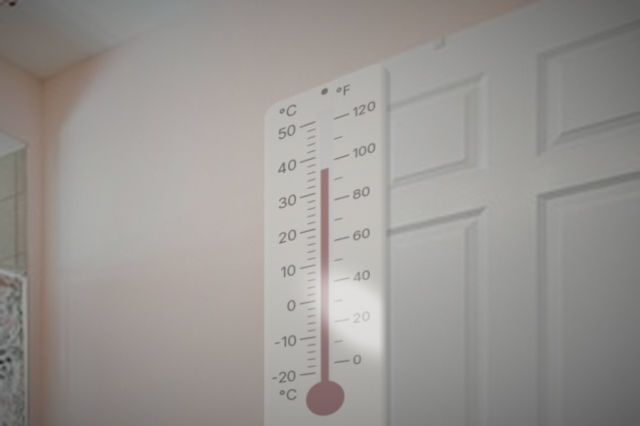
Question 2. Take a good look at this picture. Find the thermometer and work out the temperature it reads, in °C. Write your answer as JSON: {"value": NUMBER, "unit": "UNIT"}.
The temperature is {"value": 36, "unit": "°C"}
